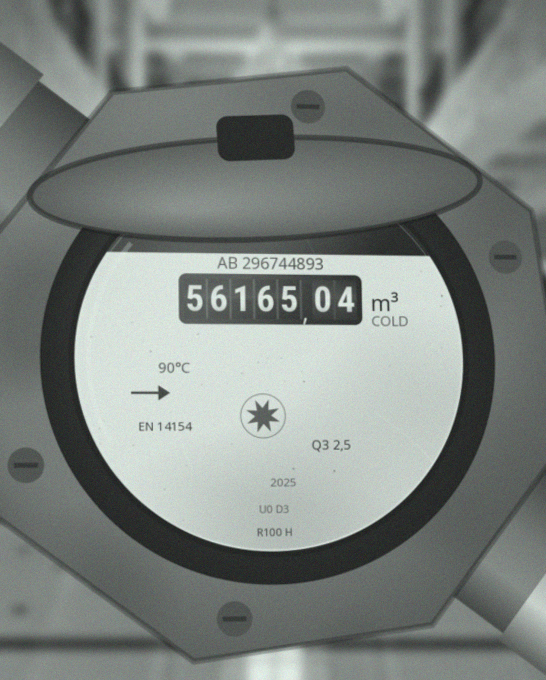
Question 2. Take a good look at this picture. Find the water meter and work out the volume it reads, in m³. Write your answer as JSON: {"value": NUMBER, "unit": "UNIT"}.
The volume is {"value": 56165.04, "unit": "m³"}
